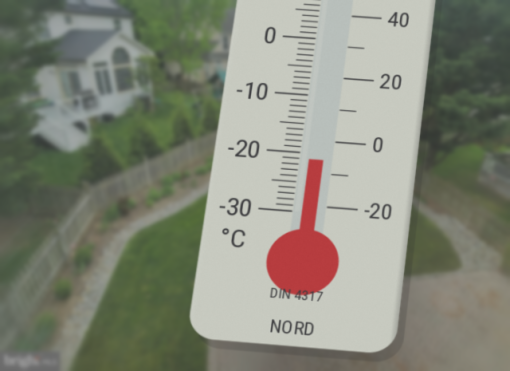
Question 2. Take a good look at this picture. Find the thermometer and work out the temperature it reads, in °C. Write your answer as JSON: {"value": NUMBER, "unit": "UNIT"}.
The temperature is {"value": -21, "unit": "°C"}
